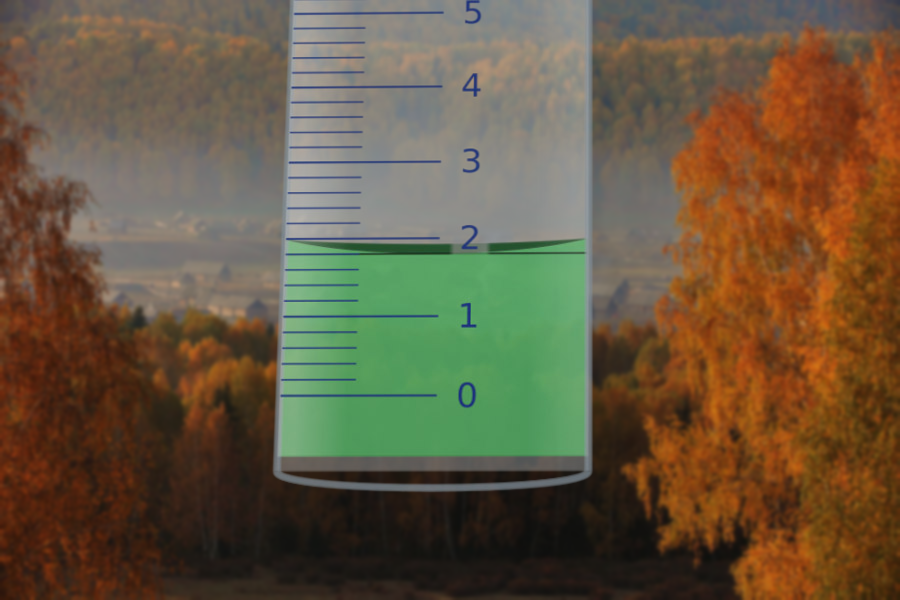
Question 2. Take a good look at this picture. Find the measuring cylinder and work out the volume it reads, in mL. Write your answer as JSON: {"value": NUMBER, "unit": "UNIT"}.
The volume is {"value": 1.8, "unit": "mL"}
